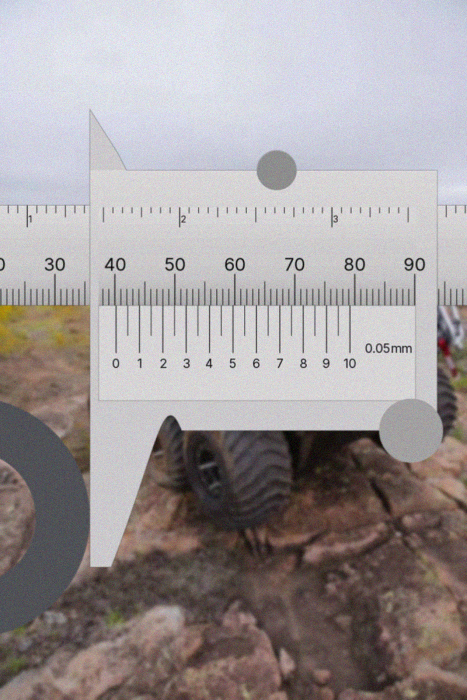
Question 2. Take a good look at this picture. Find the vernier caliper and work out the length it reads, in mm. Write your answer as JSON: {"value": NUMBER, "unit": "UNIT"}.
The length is {"value": 40.2, "unit": "mm"}
